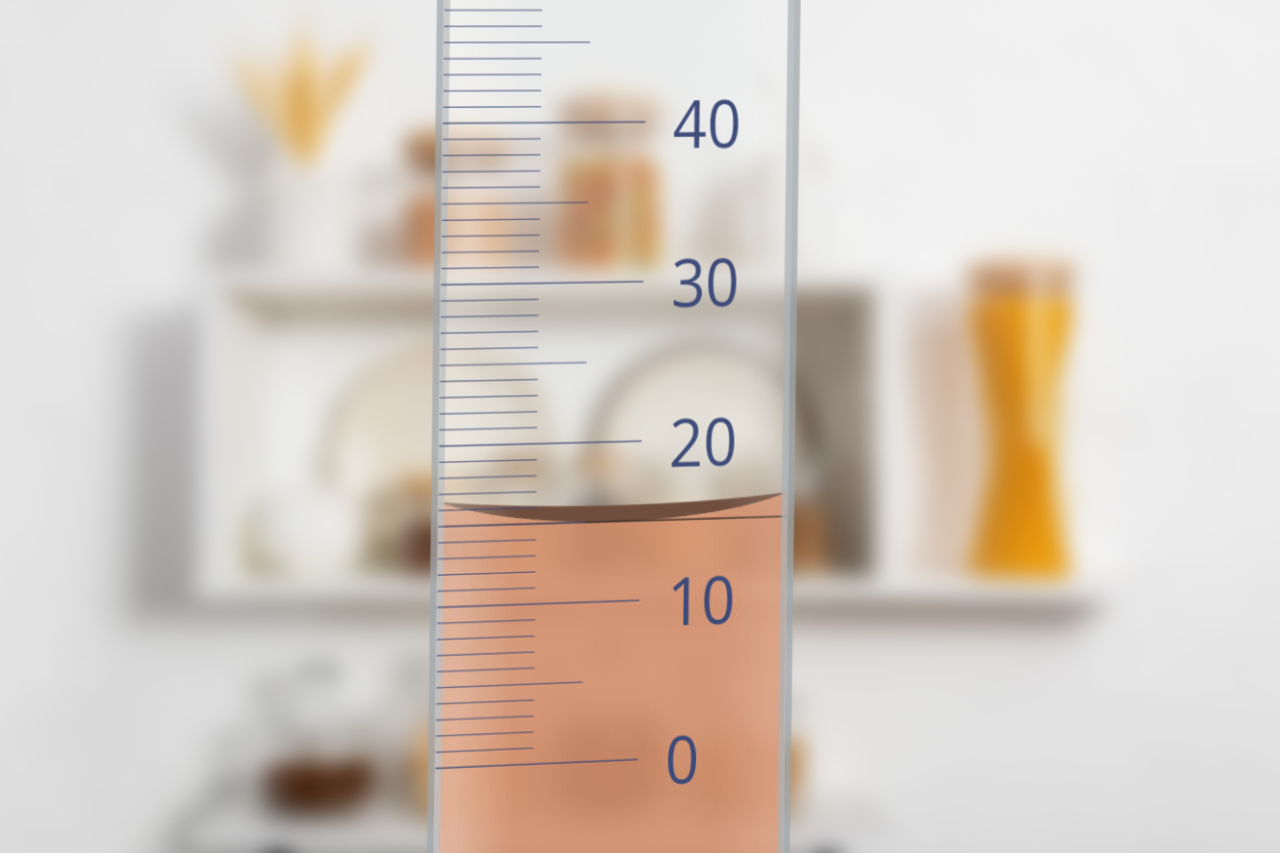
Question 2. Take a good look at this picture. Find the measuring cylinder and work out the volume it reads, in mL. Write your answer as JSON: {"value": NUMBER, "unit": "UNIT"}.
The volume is {"value": 15, "unit": "mL"}
